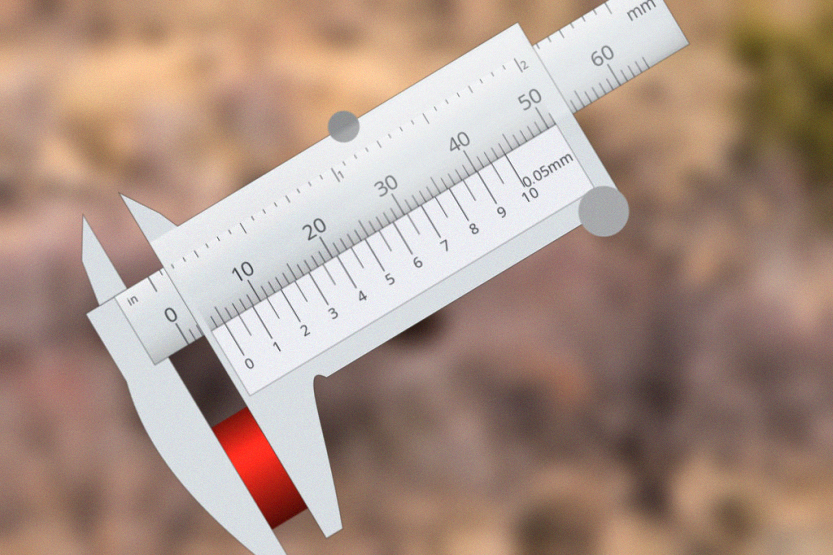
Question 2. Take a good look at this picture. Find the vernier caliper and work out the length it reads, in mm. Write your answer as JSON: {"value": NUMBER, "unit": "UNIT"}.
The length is {"value": 5.0, "unit": "mm"}
